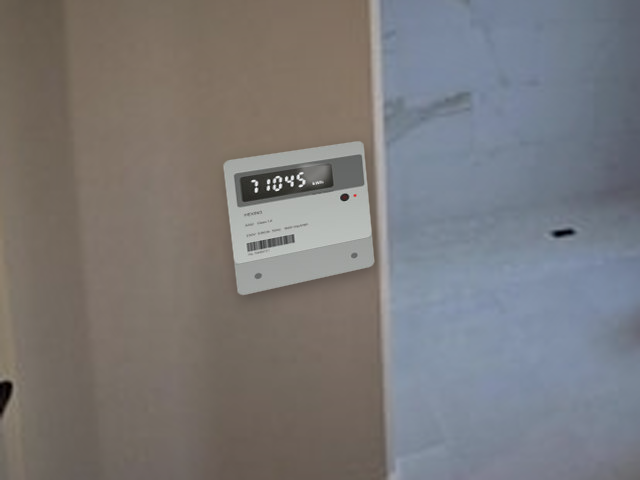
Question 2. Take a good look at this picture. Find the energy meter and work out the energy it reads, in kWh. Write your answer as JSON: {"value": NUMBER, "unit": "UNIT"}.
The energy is {"value": 71045, "unit": "kWh"}
